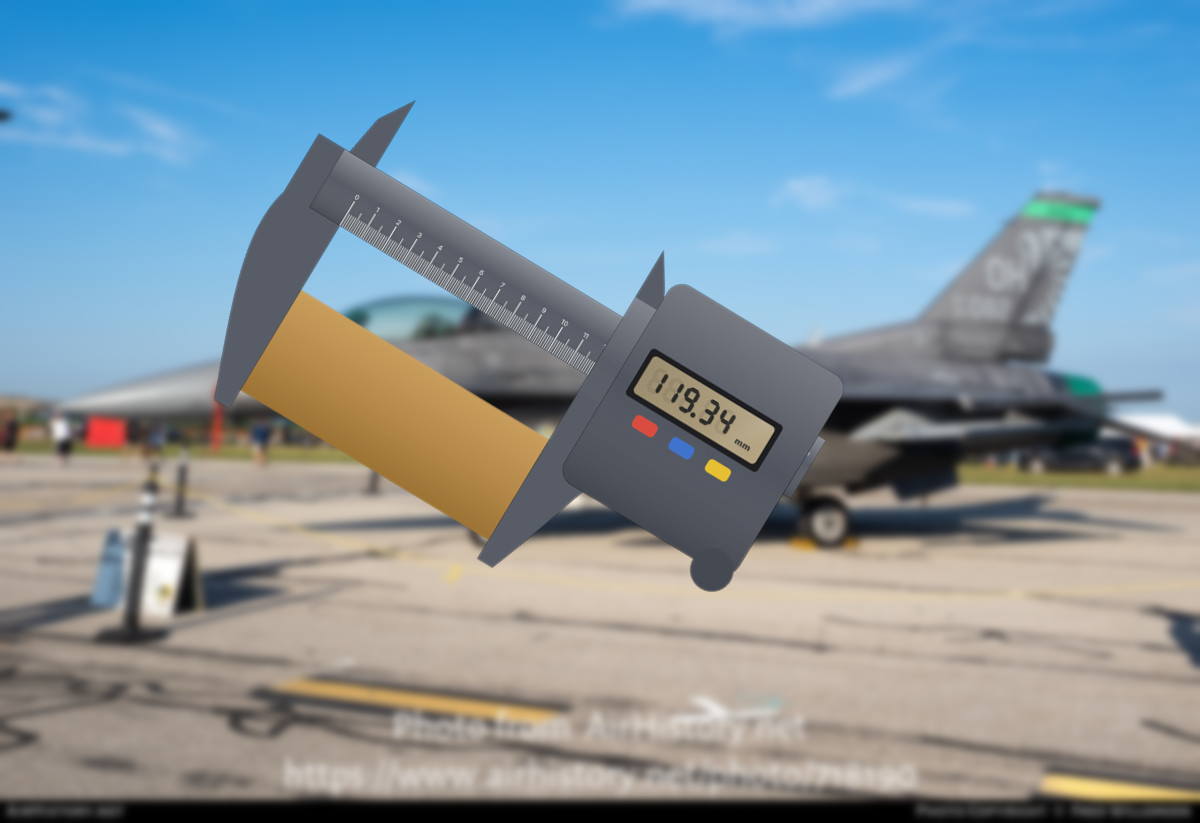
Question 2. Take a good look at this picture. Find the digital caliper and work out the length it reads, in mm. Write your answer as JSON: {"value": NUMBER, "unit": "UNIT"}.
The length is {"value": 119.34, "unit": "mm"}
